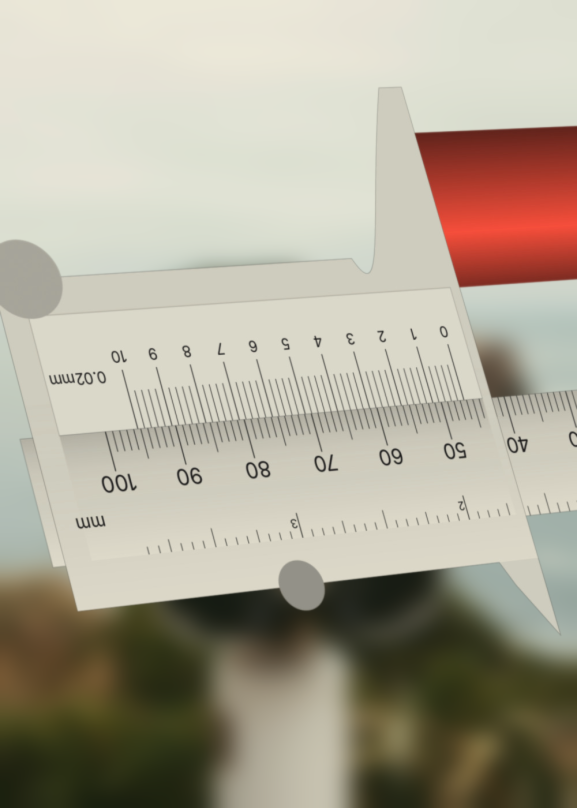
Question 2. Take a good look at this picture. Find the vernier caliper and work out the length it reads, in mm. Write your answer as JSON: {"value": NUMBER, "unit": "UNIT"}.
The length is {"value": 46.4, "unit": "mm"}
